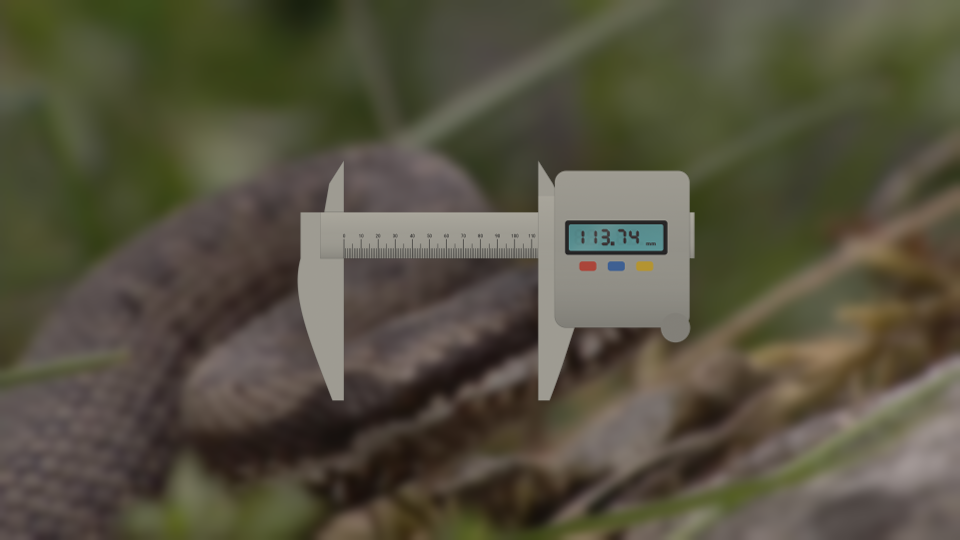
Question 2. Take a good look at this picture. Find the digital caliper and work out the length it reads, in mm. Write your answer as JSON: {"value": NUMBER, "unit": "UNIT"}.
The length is {"value": 113.74, "unit": "mm"}
